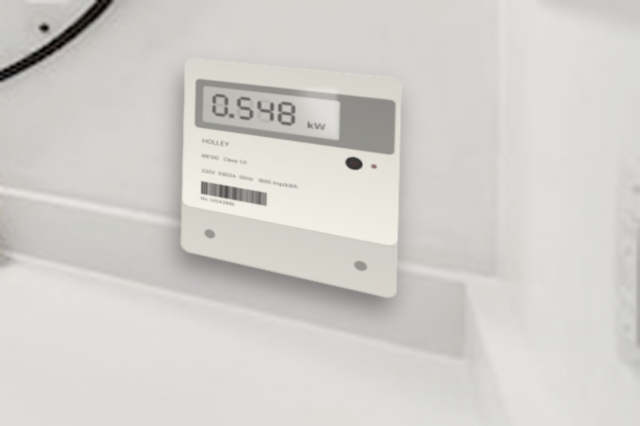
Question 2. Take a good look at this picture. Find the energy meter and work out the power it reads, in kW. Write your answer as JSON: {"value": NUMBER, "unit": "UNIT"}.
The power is {"value": 0.548, "unit": "kW"}
